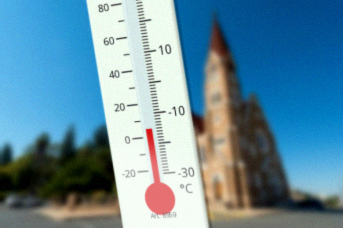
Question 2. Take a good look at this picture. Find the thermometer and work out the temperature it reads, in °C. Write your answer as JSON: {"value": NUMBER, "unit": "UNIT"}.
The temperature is {"value": -15, "unit": "°C"}
